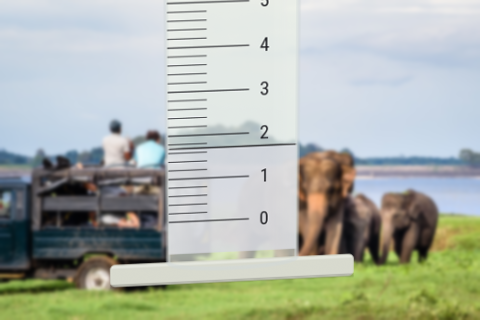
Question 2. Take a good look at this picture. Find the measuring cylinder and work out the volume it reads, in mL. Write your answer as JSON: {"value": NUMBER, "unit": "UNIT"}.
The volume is {"value": 1.7, "unit": "mL"}
